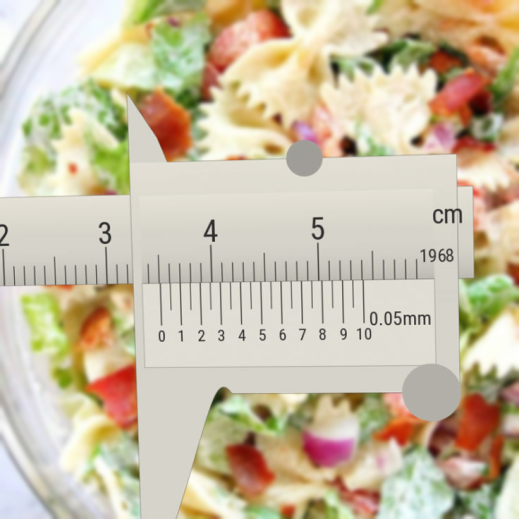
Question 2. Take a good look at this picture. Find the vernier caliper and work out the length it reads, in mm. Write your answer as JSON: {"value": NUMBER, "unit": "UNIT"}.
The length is {"value": 35.1, "unit": "mm"}
